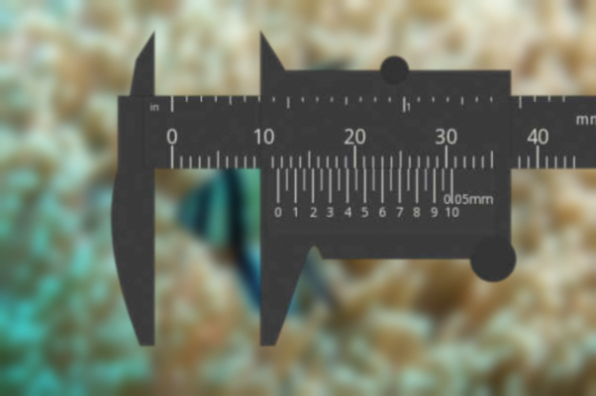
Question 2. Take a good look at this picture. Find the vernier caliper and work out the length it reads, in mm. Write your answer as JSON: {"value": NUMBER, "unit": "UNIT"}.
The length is {"value": 11.6, "unit": "mm"}
